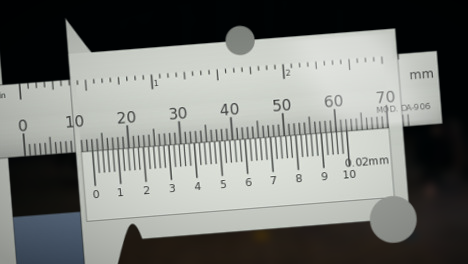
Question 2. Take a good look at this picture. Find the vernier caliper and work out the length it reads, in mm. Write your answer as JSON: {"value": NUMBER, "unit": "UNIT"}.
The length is {"value": 13.0, "unit": "mm"}
